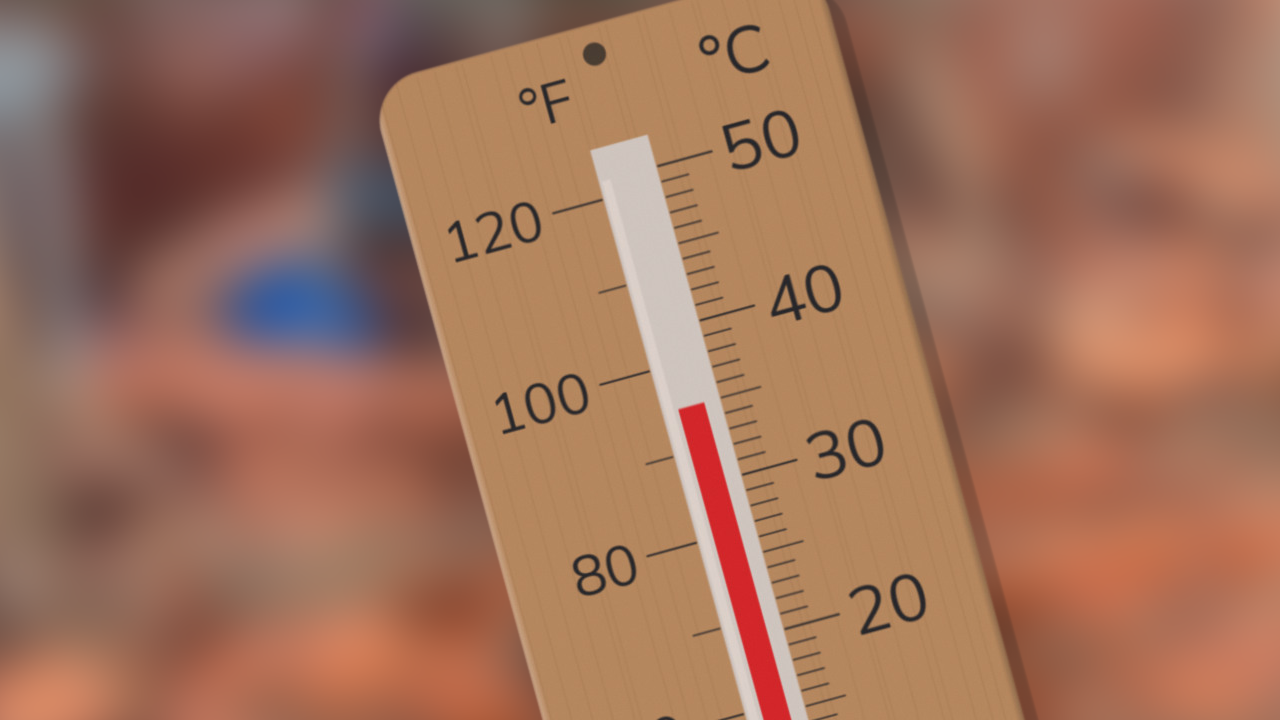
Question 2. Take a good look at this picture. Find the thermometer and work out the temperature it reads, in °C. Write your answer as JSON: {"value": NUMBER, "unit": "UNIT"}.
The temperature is {"value": 35, "unit": "°C"}
